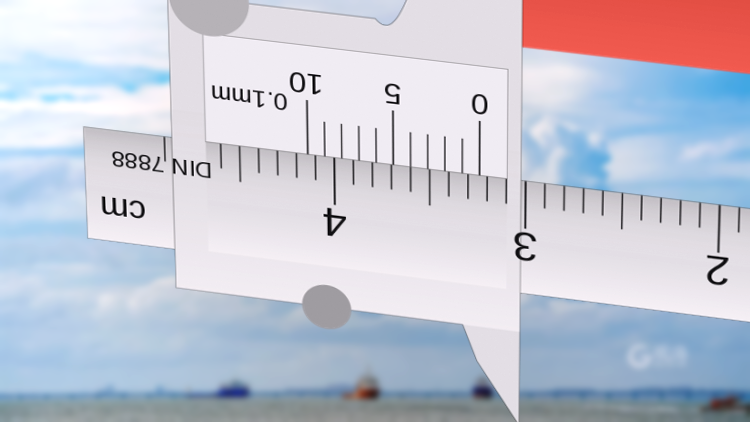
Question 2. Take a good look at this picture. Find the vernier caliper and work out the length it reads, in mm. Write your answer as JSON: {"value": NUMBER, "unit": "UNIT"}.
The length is {"value": 32.4, "unit": "mm"}
